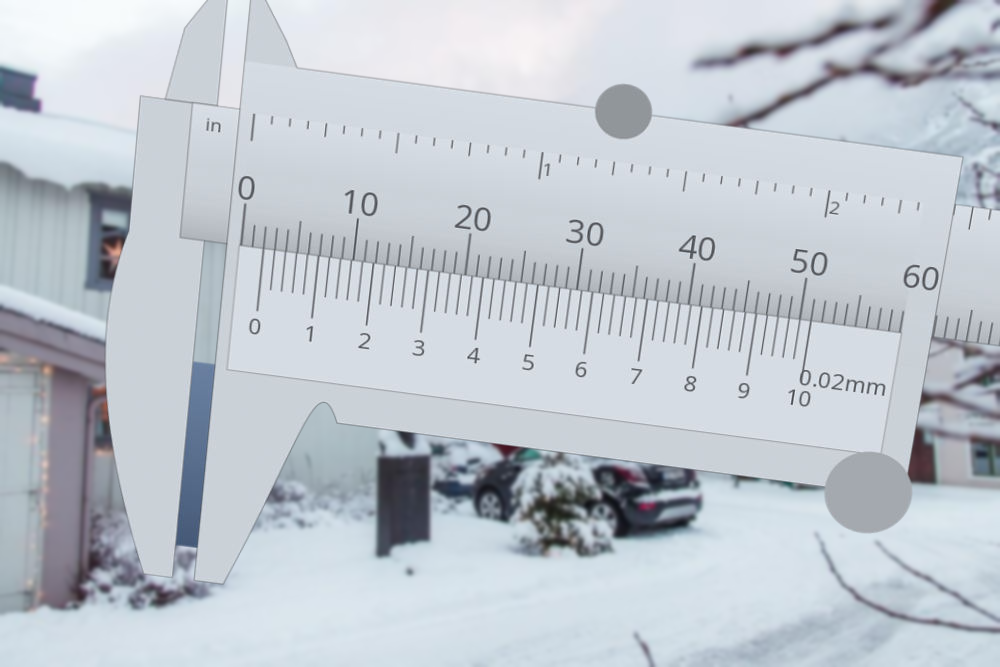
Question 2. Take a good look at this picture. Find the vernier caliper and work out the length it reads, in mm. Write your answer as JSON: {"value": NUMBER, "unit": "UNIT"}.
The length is {"value": 2.0, "unit": "mm"}
